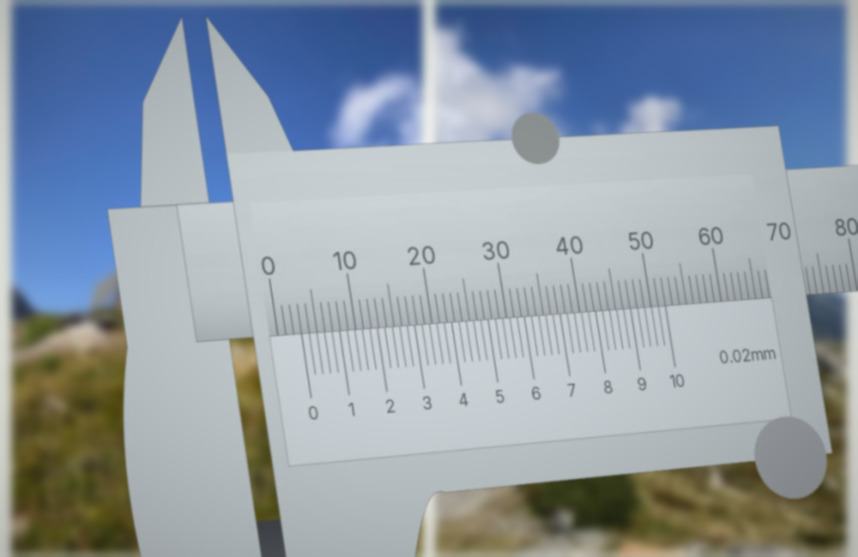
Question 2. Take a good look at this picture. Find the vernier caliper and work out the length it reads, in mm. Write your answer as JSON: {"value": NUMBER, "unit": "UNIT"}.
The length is {"value": 3.0, "unit": "mm"}
